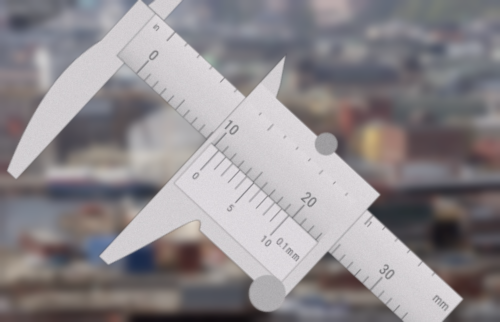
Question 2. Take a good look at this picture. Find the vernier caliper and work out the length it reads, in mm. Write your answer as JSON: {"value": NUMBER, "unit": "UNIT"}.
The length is {"value": 10.6, "unit": "mm"}
